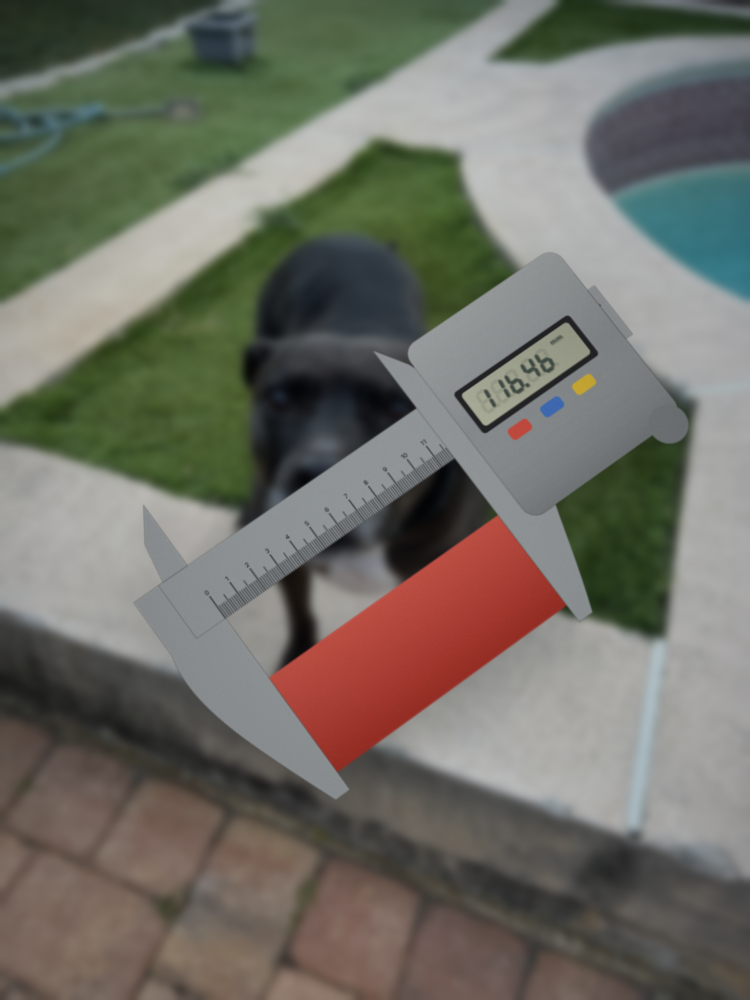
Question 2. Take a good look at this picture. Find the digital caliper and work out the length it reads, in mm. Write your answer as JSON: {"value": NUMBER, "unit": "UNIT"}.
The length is {"value": 116.46, "unit": "mm"}
